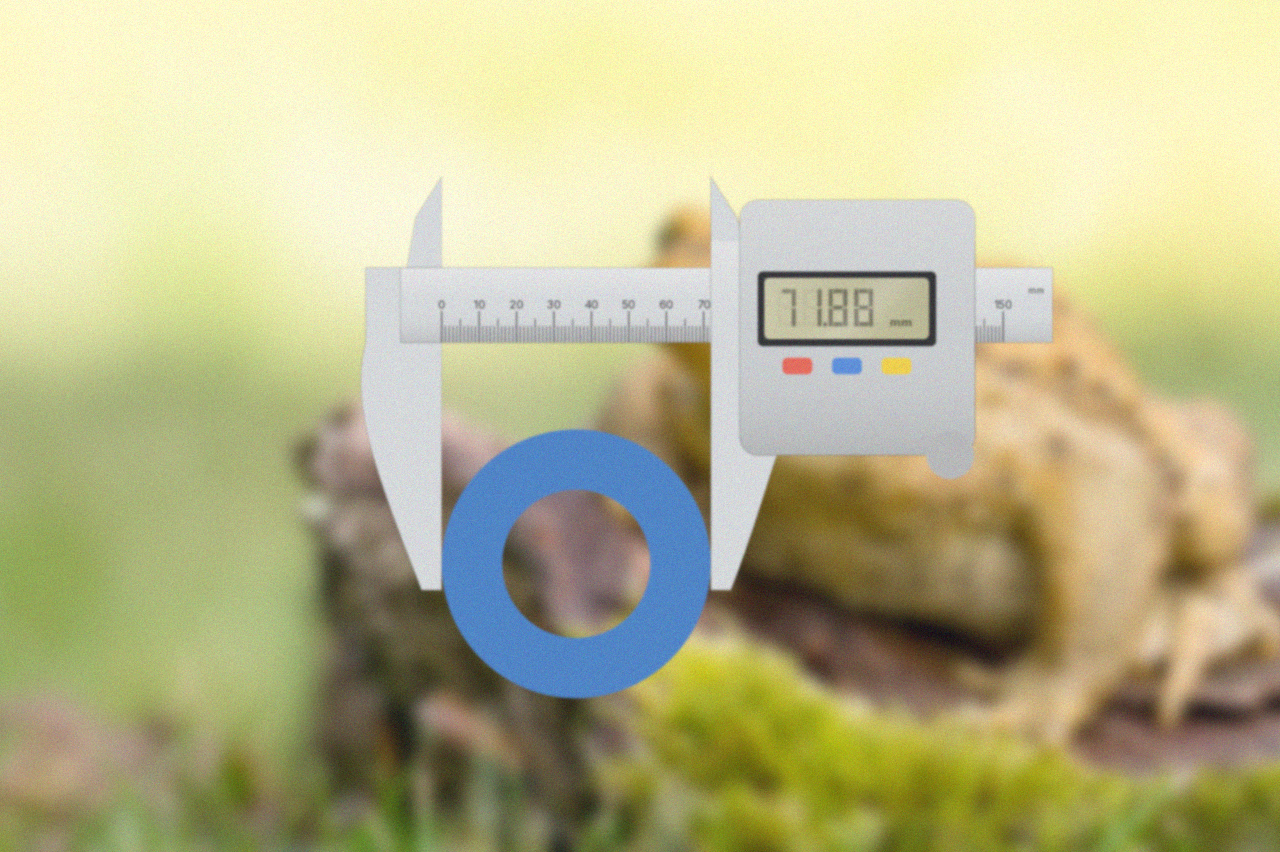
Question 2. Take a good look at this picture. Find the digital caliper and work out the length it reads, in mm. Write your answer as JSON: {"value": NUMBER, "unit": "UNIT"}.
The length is {"value": 71.88, "unit": "mm"}
